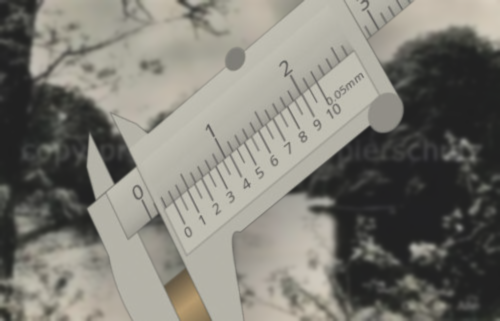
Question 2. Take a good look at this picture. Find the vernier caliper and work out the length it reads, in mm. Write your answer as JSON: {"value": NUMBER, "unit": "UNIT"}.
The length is {"value": 3.0, "unit": "mm"}
